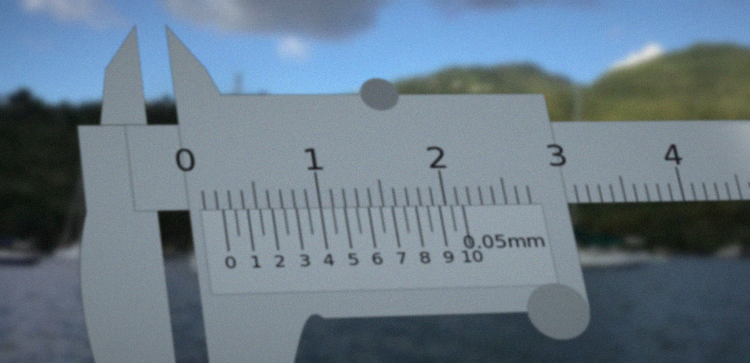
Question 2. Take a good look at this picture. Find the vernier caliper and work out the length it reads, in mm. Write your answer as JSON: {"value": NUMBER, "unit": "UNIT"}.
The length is {"value": 2.4, "unit": "mm"}
